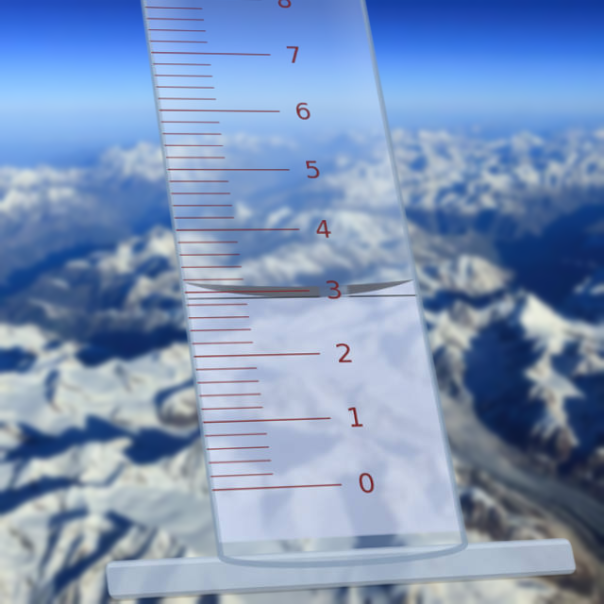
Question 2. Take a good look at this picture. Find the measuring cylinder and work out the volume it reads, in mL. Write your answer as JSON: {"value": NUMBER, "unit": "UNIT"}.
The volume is {"value": 2.9, "unit": "mL"}
